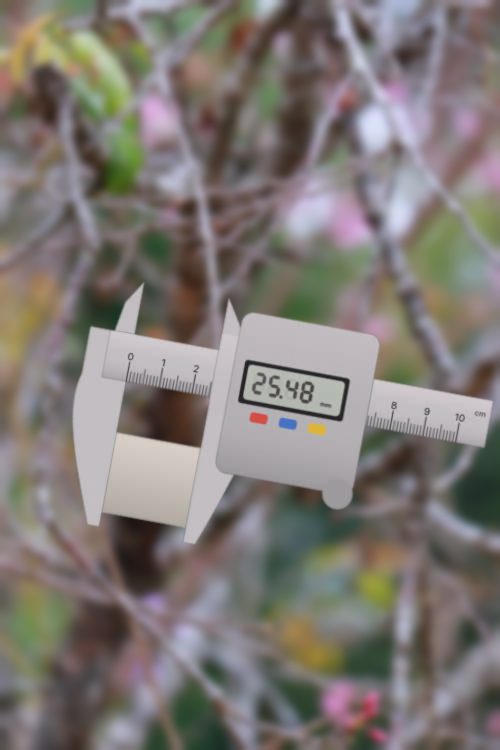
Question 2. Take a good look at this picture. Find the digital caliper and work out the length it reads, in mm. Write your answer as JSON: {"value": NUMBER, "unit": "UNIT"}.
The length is {"value": 25.48, "unit": "mm"}
